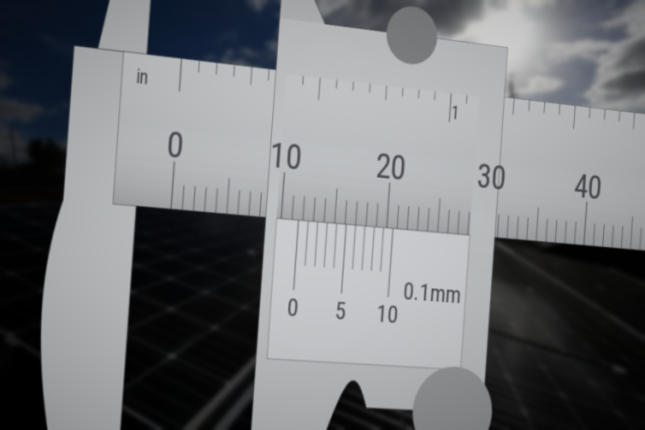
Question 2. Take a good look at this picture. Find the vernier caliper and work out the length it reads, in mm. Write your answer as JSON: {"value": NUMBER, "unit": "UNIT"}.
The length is {"value": 11.6, "unit": "mm"}
